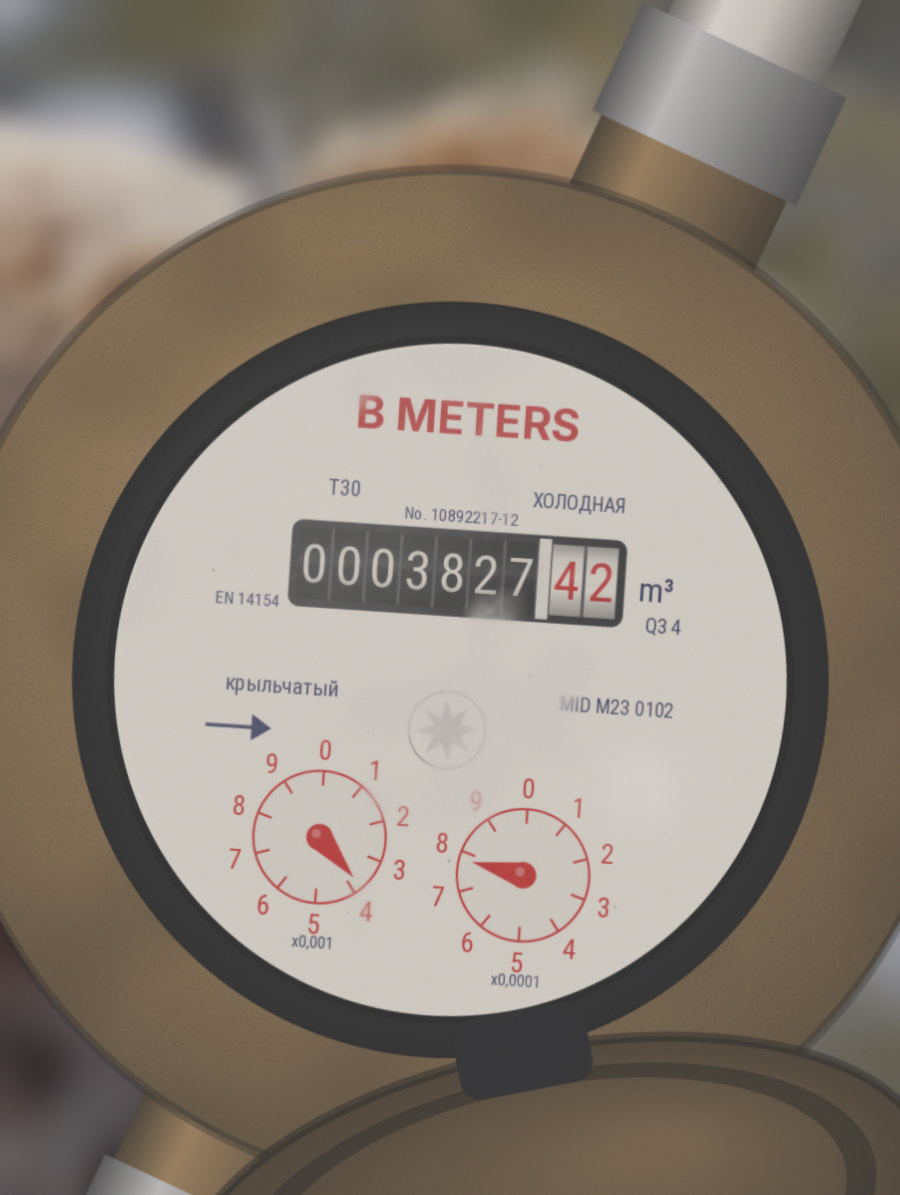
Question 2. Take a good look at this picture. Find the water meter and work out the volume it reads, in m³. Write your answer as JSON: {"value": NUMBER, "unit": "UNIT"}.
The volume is {"value": 3827.4237, "unit": "m³"}
